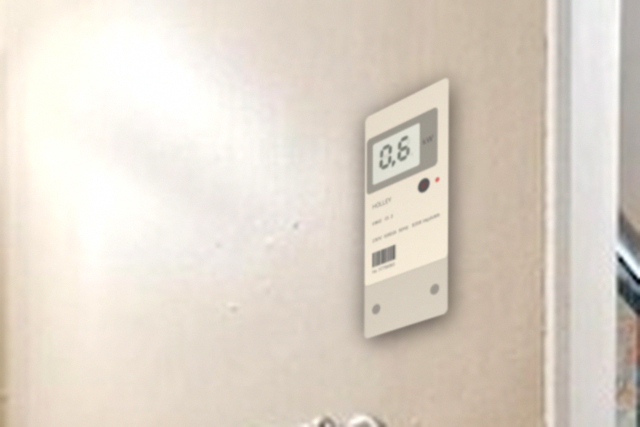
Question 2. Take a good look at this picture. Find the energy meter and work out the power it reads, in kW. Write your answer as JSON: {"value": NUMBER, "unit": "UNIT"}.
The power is {"value": 0.6, "unit": "kW"}
